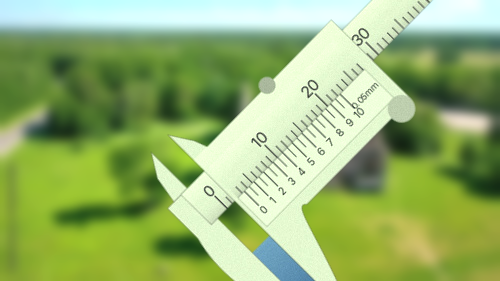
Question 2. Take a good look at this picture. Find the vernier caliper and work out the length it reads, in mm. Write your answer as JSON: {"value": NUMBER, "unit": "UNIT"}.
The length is {"value": 3.4, "unit": "mm"}
